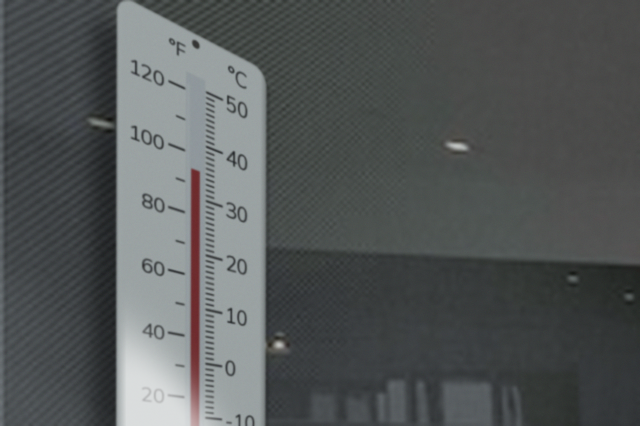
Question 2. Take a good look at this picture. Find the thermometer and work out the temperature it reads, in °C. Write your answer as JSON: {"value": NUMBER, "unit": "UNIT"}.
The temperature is {"value": 35, "unit": "°C"}
